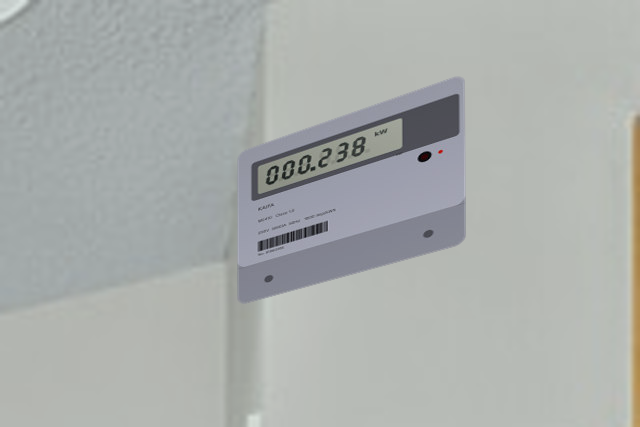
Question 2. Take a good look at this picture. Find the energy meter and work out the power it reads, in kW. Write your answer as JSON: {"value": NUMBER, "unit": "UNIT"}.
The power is {"value": 0.238, "unit": "kW"}
